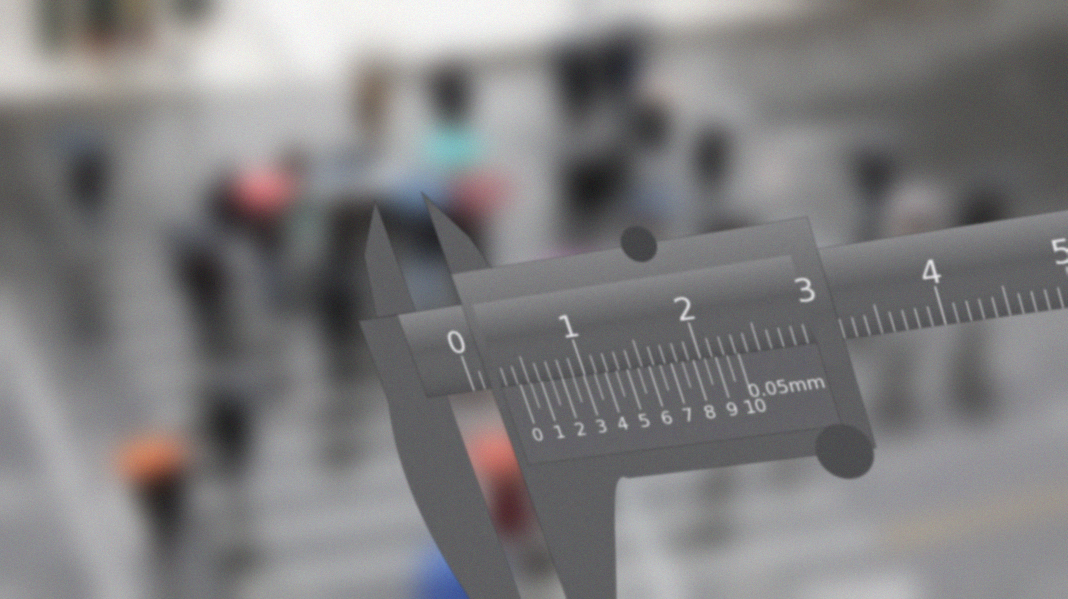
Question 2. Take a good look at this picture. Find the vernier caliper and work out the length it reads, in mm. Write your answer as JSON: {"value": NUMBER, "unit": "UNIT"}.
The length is {"value": 4.2, "unit": "mm"}
